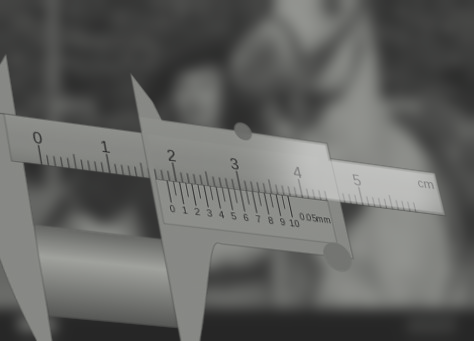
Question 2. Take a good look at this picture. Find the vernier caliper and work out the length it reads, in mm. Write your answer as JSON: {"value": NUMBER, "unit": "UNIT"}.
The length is {"value": 18.6, "unit": "mm"}
